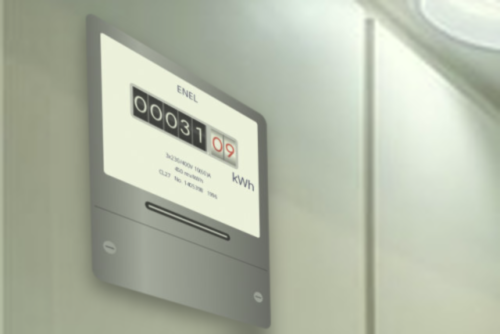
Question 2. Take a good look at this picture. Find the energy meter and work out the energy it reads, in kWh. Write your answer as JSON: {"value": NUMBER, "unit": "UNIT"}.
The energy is {"value": 31.09, "unit": "kWh"}
